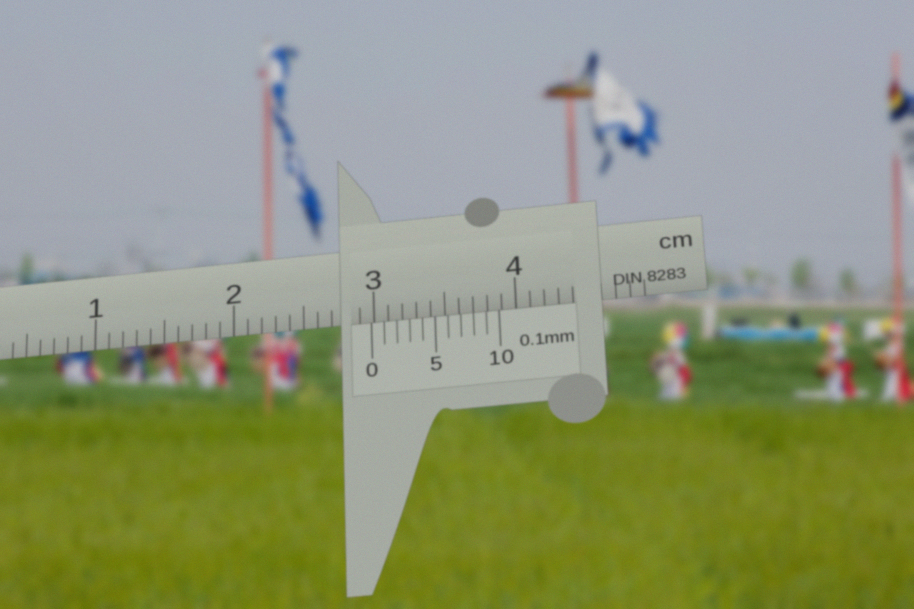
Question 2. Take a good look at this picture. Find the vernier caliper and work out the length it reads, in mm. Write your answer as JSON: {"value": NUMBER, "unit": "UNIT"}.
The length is {"value": 29.8, "unit": "mm"}
